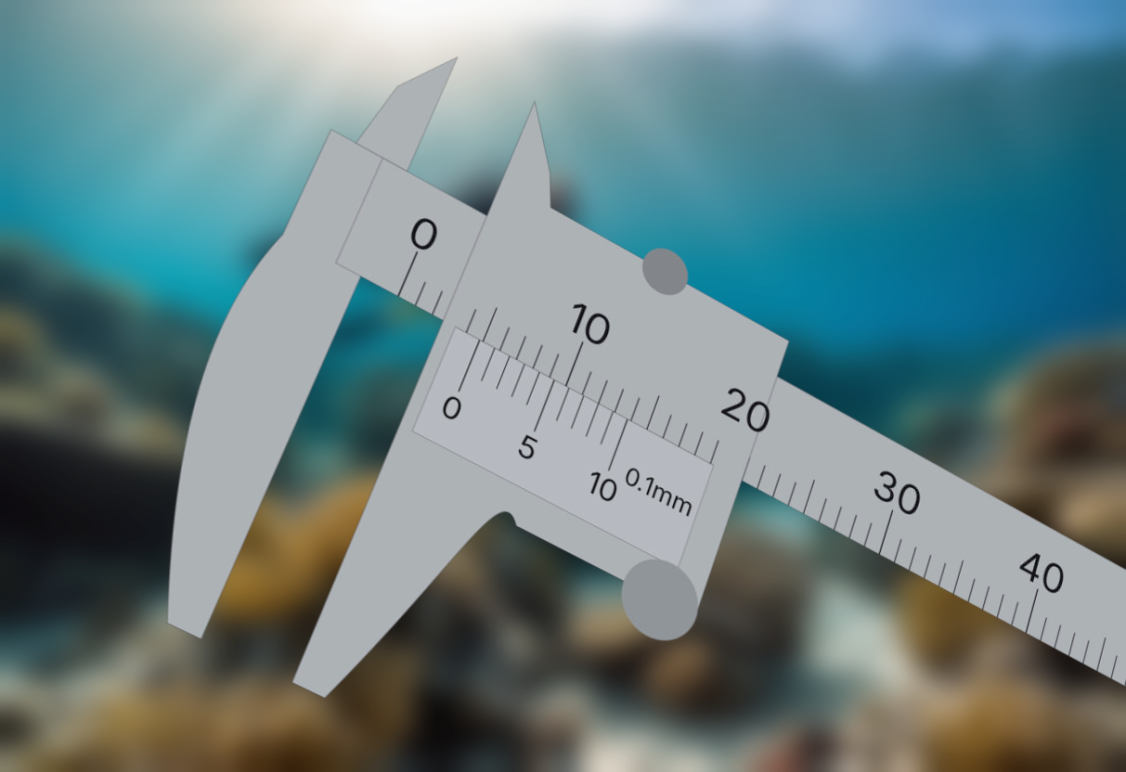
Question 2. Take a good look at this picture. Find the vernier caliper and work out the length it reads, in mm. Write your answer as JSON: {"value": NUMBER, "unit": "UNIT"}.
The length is {"value": 4.8, "unit": "mm"}
